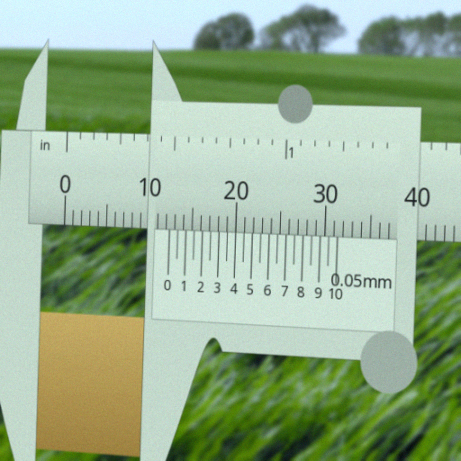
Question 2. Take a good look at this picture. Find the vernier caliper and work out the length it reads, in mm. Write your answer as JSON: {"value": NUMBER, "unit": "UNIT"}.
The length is {"value": 12.4, "unit": "mm"}
